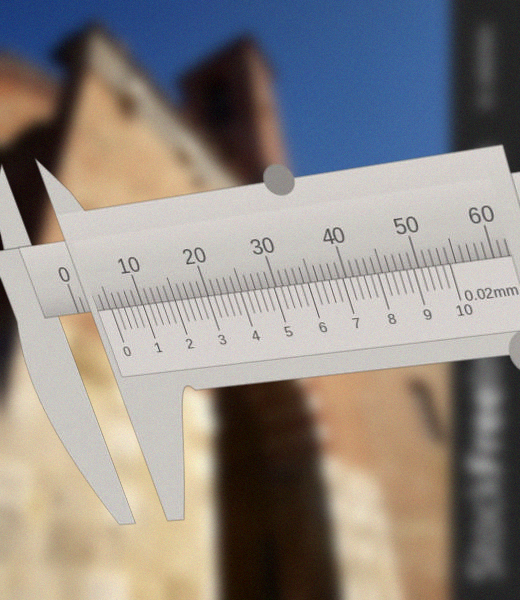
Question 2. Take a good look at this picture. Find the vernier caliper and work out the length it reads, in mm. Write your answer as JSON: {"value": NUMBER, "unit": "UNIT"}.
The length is {"value": 5.2, "unit": "mm"}
